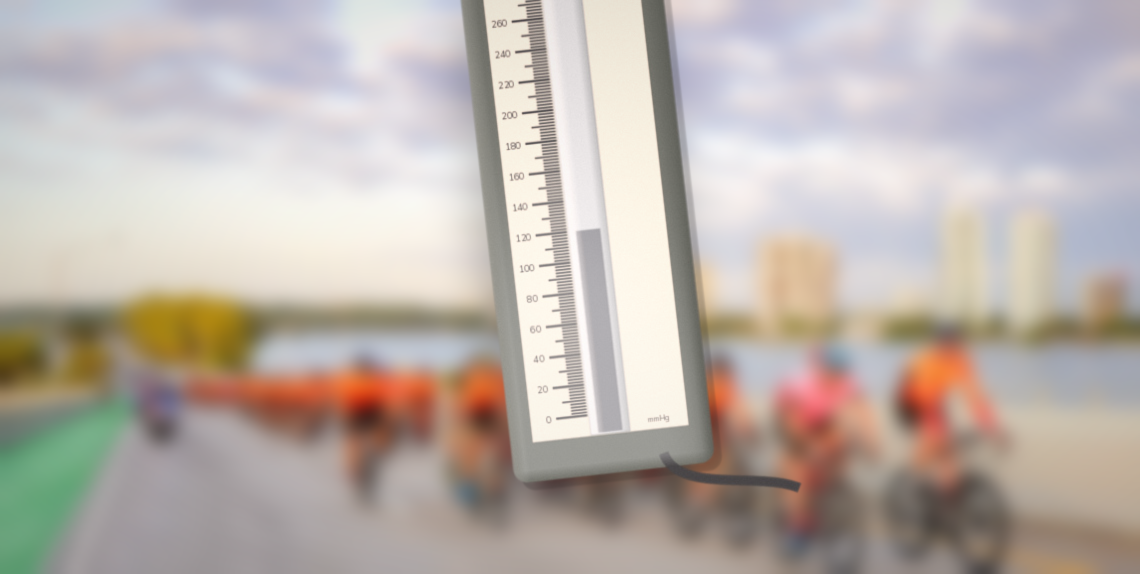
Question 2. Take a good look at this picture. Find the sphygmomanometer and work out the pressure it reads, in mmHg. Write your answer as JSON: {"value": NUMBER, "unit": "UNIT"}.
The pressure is {"value": 120, "unit": "mmHg"}
